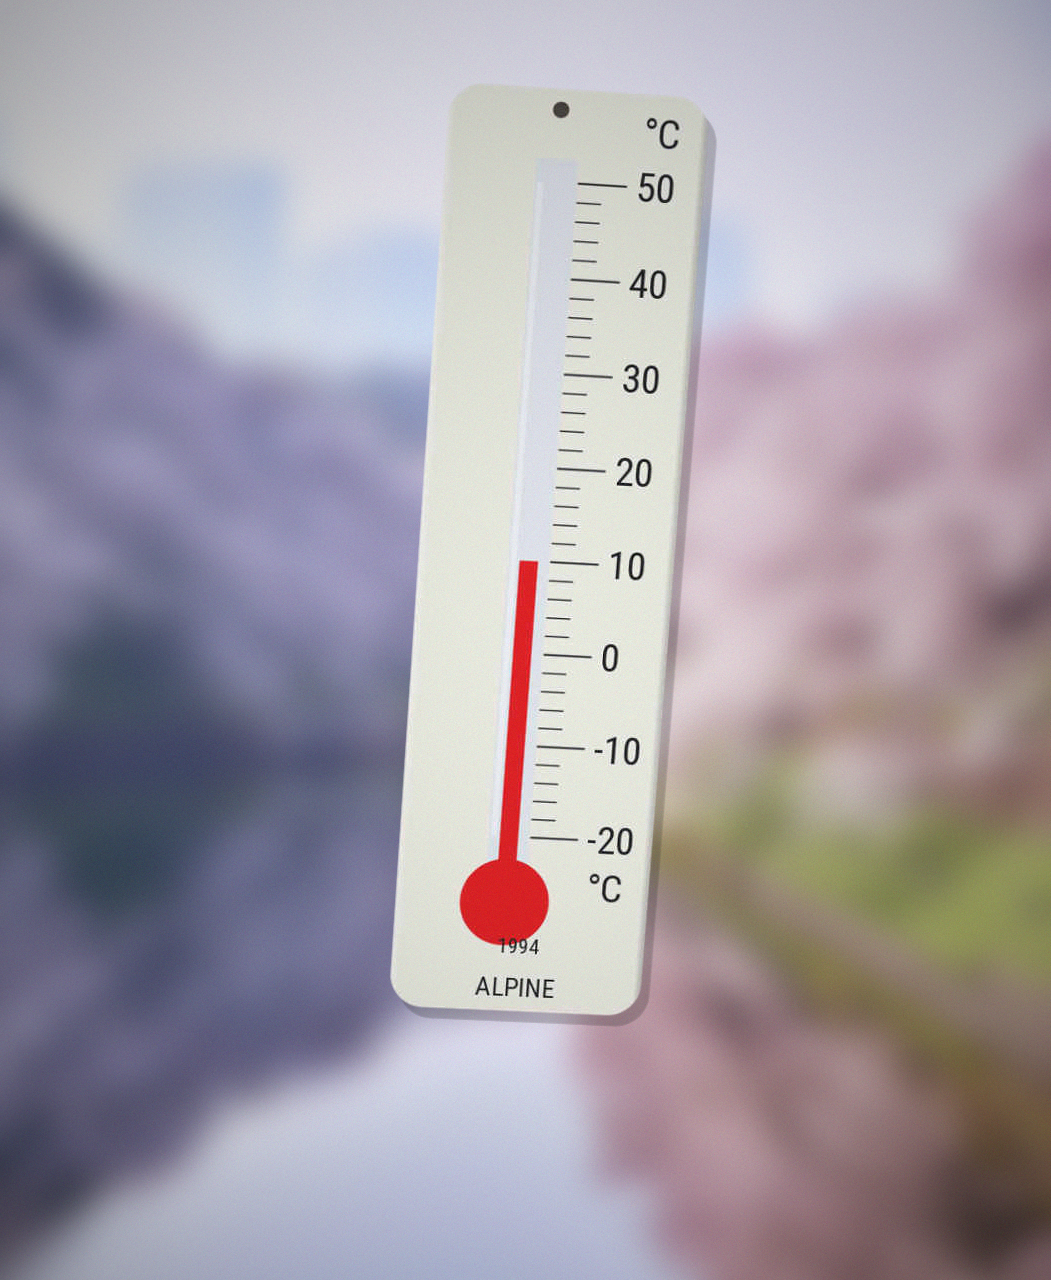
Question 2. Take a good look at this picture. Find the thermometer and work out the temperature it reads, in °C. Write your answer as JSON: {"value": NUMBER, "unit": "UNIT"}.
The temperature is {"value": 10, "unit": "°C"}
